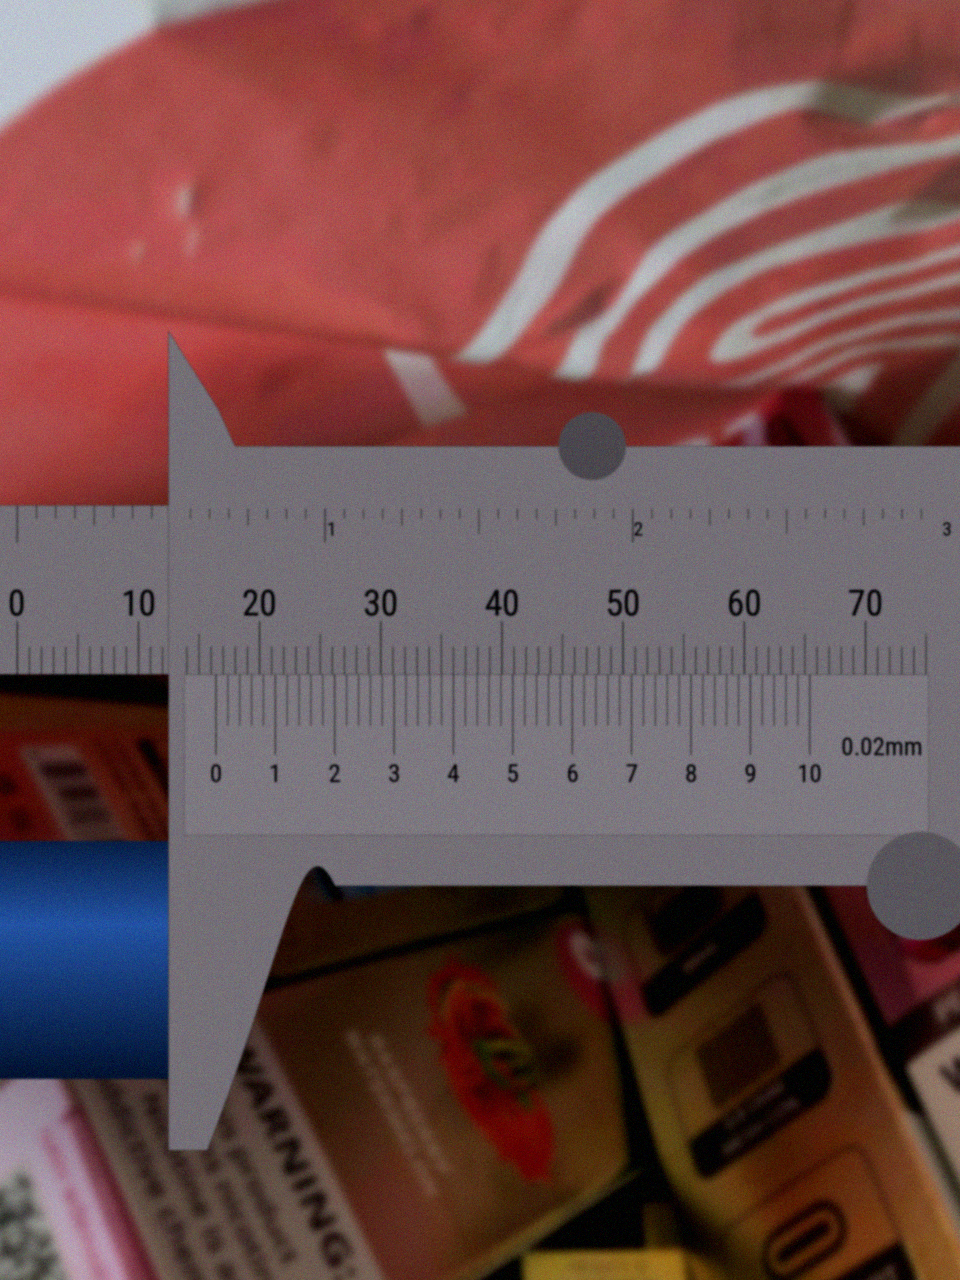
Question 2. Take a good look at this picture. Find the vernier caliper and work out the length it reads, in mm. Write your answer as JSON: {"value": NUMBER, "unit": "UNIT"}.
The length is {"value": 16.4, "unit": "mm"}
